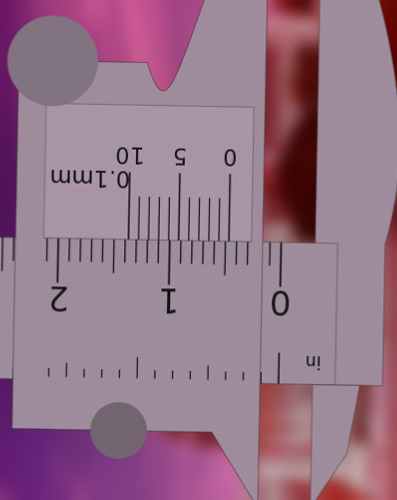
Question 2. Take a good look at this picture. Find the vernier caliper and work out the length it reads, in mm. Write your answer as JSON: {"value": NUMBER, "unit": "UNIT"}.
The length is {"value": 4.7, "unit": "mm"}
